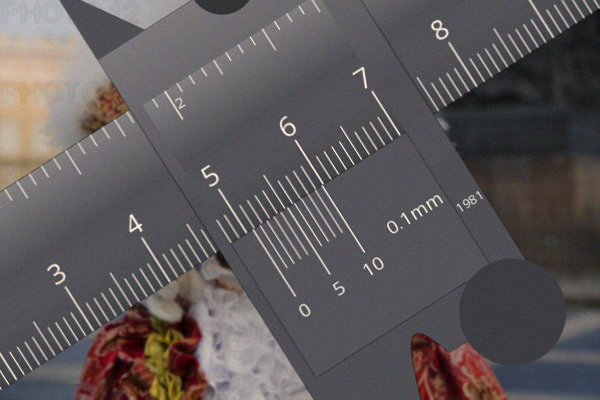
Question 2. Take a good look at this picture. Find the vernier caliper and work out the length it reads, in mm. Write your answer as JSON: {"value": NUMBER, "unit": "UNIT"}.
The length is {"value": 50.8, "unit": "mm"}
